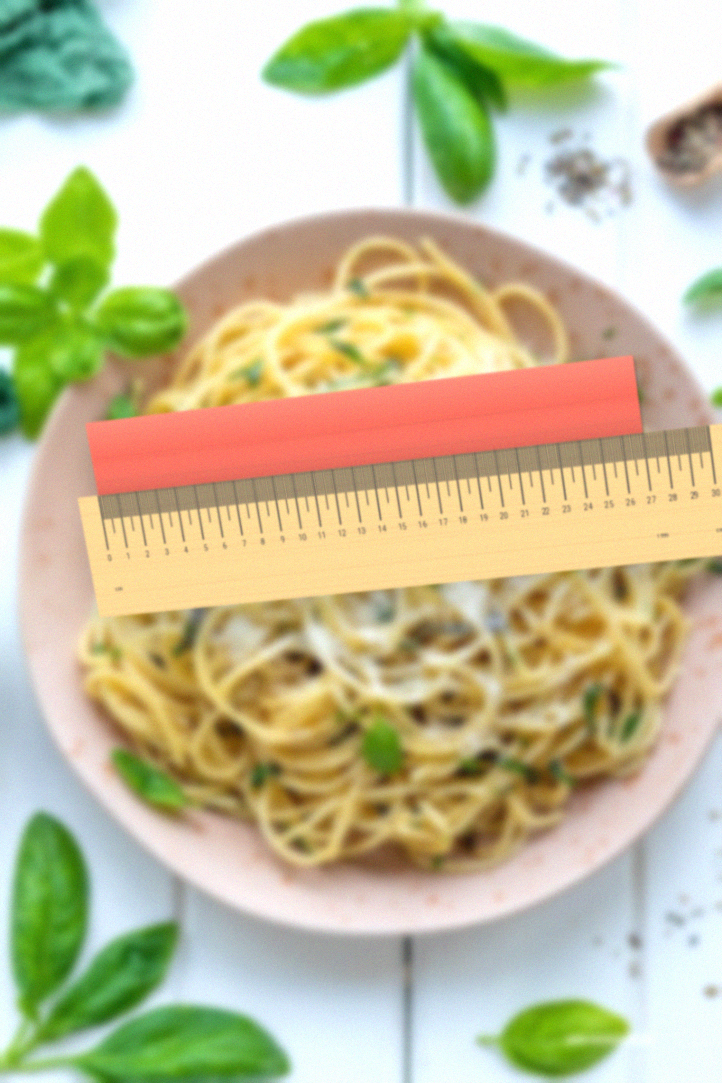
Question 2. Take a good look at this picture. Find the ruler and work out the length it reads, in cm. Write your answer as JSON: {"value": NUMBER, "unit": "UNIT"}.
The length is {"value": 27, "unit": "cm"}
